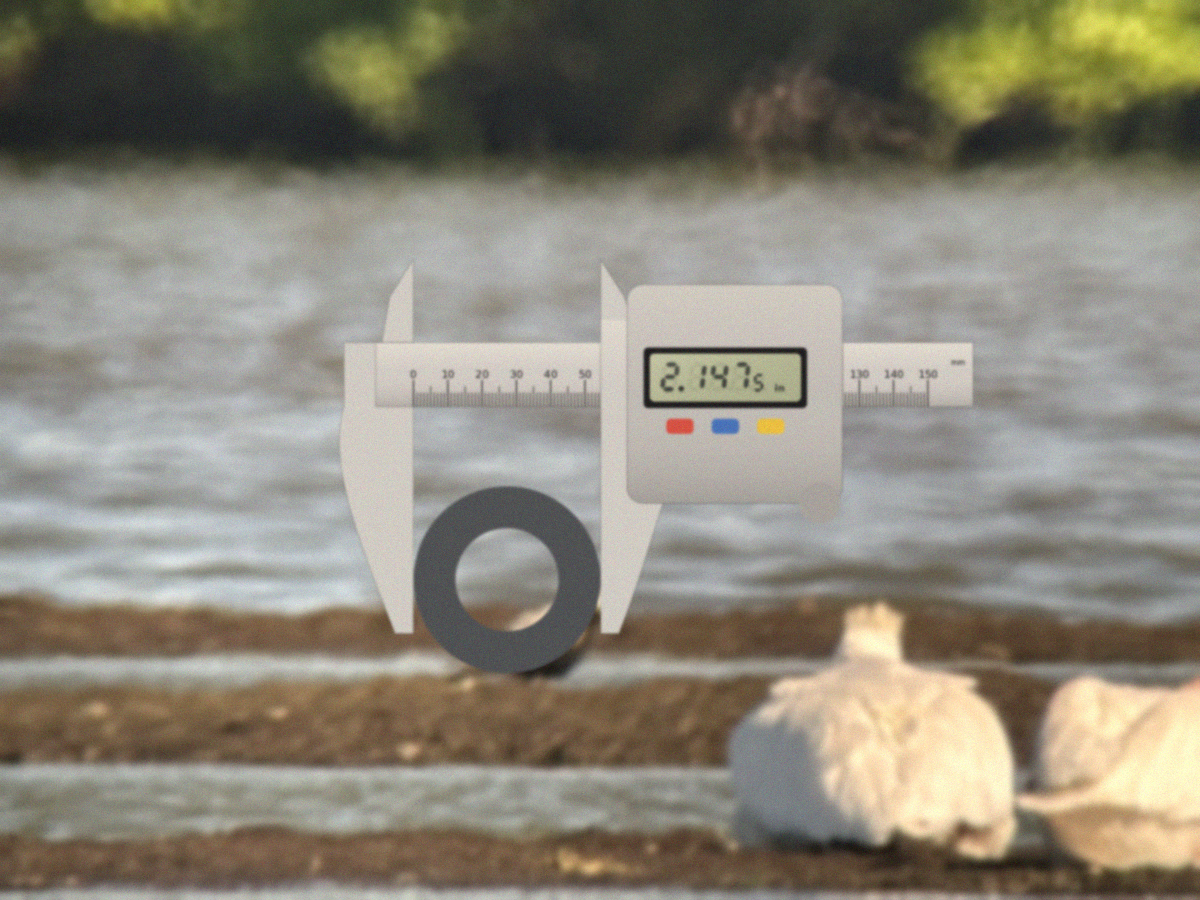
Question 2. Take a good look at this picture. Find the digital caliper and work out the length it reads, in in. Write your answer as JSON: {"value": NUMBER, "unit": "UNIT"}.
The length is {"value": 2.1475, "unit": "in"}
